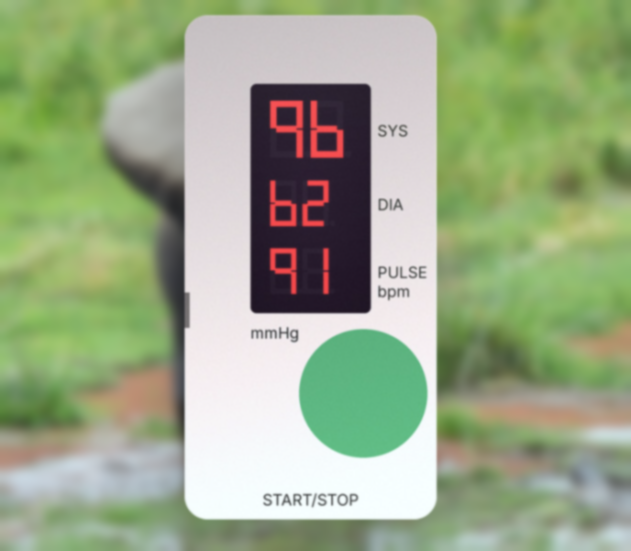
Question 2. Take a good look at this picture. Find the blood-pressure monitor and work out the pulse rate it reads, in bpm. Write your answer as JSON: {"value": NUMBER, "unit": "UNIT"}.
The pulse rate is {"value": 91, "unit": "bpm"}
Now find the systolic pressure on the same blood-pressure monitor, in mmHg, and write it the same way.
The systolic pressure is {"value": 96, "unit": "mmHg"}
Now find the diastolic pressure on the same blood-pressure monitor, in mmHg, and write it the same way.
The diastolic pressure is {"value": 62, "unit": "mmHg"}
